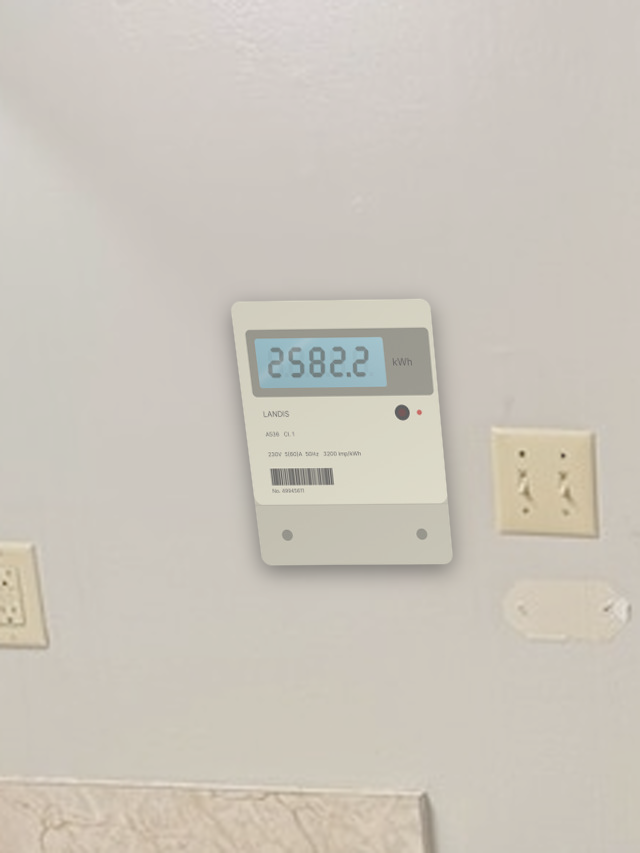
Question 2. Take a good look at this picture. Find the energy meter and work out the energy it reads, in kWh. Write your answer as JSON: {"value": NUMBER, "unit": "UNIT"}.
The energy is {"value": 2582.2, "unit": "kWh"}
